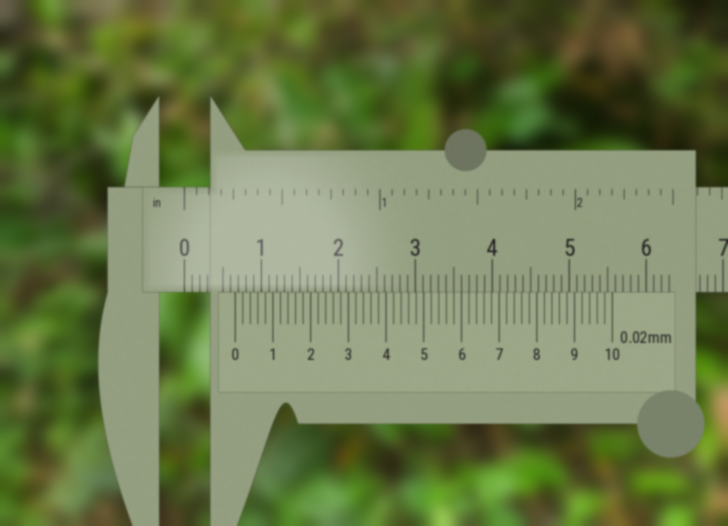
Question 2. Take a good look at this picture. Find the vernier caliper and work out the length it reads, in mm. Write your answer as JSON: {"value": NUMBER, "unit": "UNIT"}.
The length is {"value": 6.6, "unit": "mm"}
